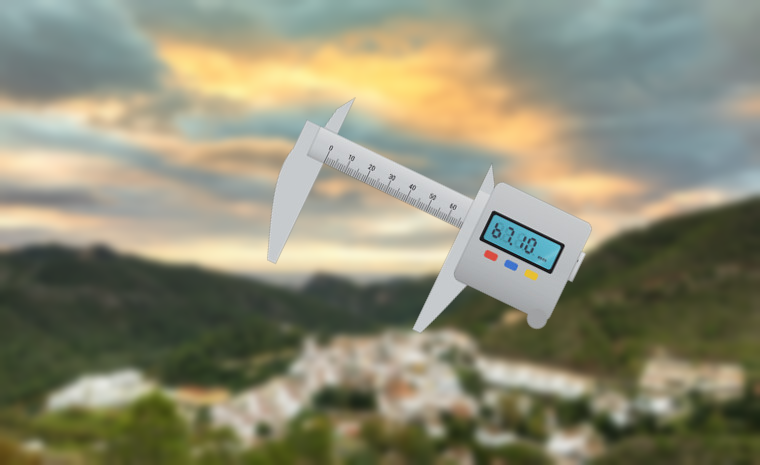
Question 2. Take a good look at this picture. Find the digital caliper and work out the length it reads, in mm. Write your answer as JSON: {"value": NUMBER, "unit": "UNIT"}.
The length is {"value": 67.10, "unit": "mm"}
